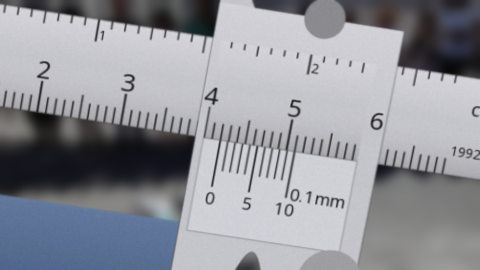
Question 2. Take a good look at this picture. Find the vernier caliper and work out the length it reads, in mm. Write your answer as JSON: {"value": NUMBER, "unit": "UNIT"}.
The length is {"value": 42.0, "unit": "mm"}
